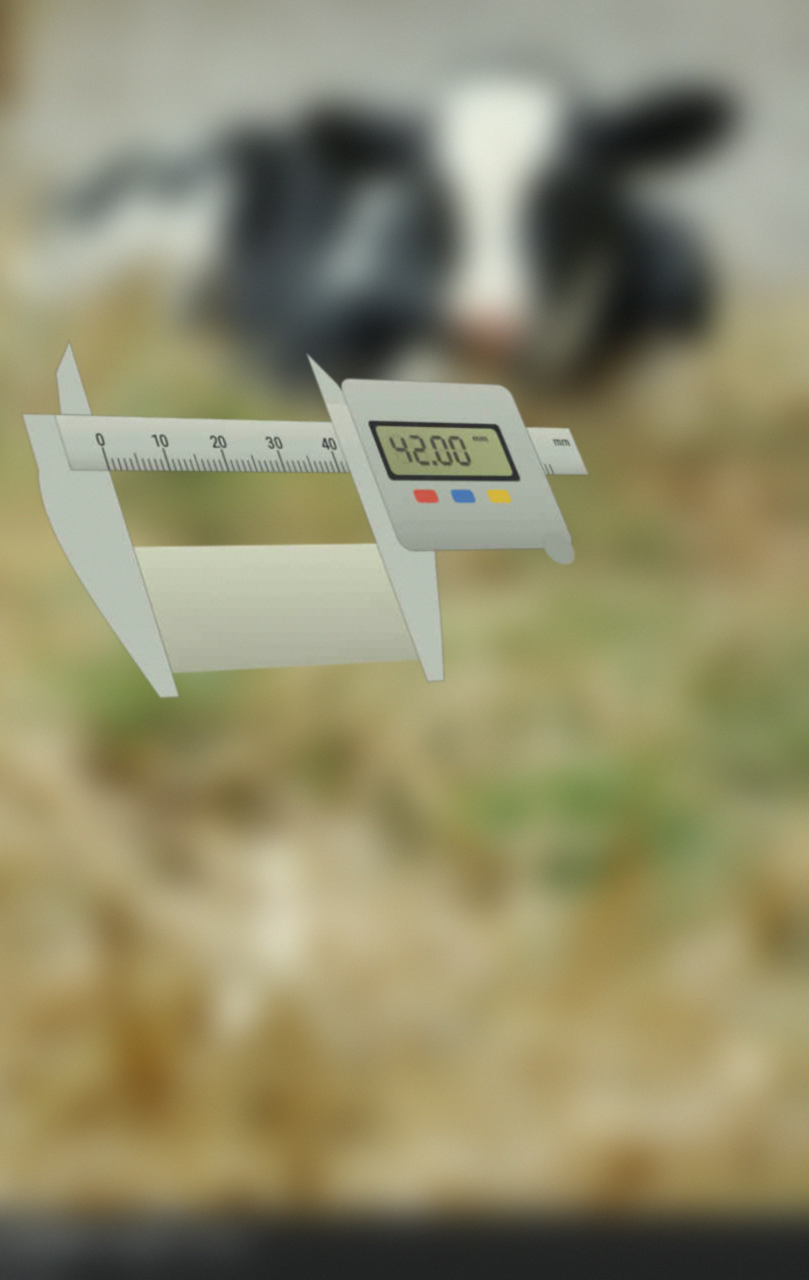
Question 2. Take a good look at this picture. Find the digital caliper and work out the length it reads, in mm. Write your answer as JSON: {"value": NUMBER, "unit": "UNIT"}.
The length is {"value": 42.00, "unit": "mm"}
